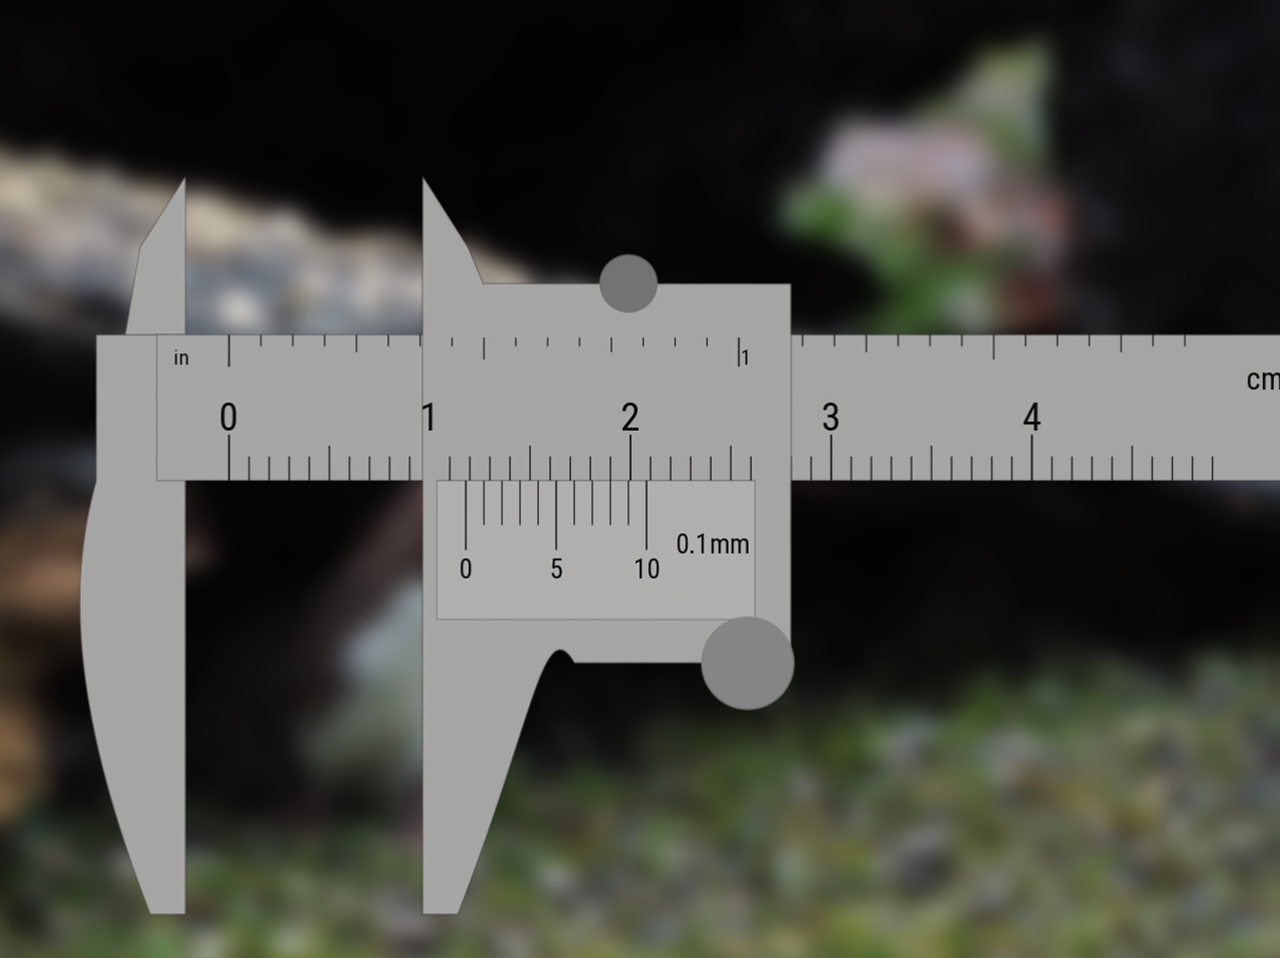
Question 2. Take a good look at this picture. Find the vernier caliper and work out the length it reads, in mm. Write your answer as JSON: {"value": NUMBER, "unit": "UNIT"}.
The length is {"value": 11.8, "unit": "mm"}
